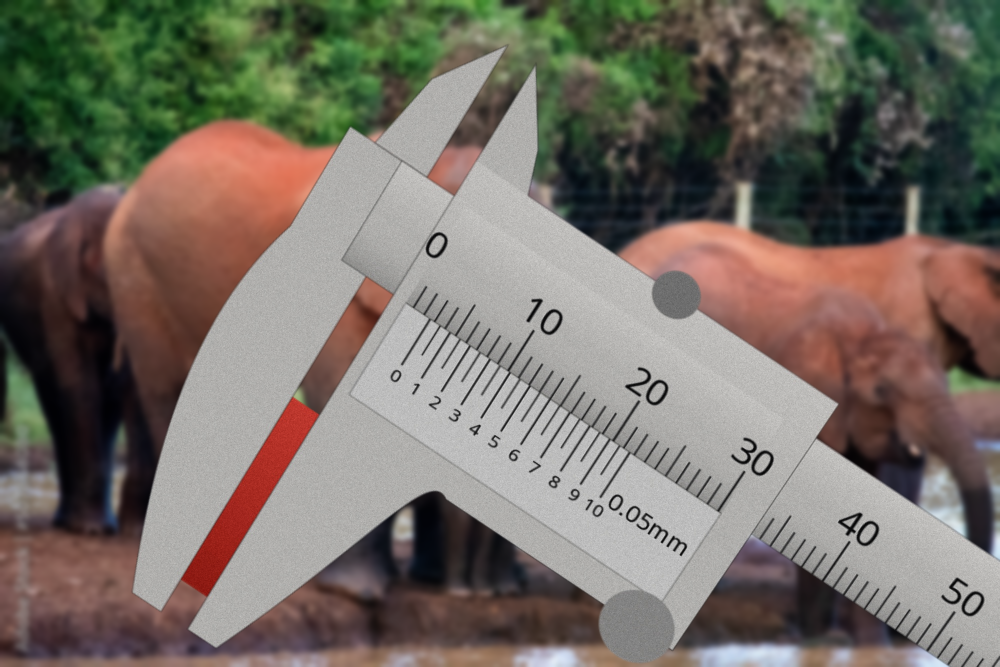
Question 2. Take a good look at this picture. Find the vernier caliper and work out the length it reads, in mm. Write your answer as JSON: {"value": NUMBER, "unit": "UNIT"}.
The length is {"value": 2.6, "unit": "mm"}
